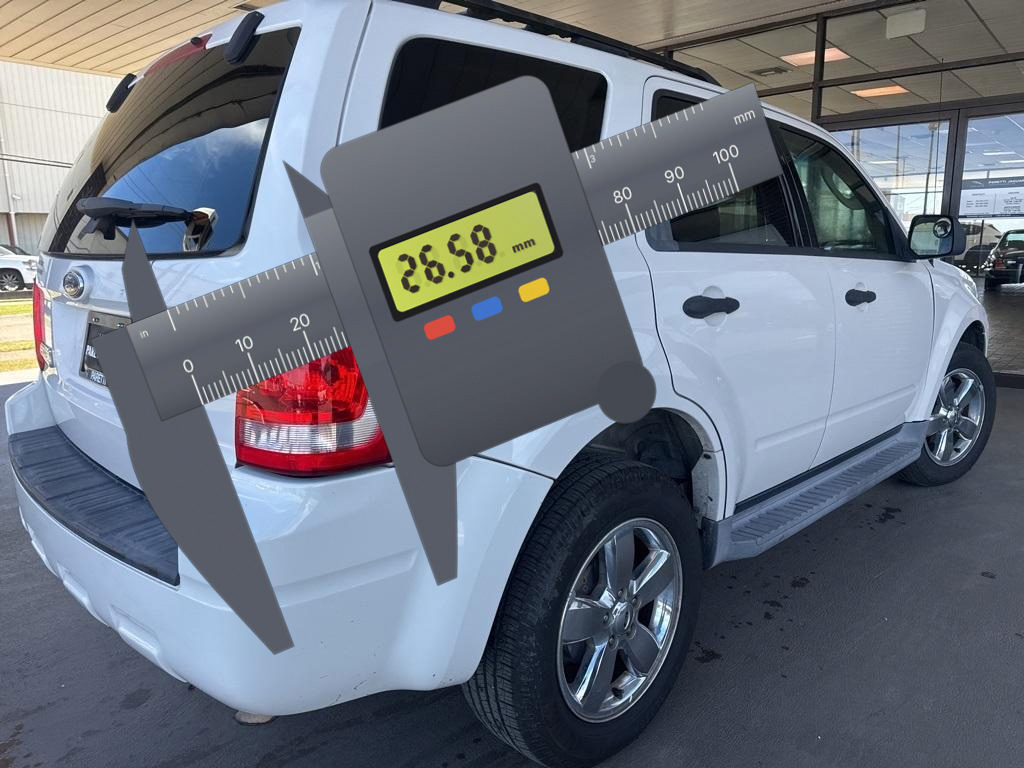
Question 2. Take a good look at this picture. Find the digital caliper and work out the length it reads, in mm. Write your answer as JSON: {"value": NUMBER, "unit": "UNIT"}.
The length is {"value": 26.58, "unit": "mm"}
